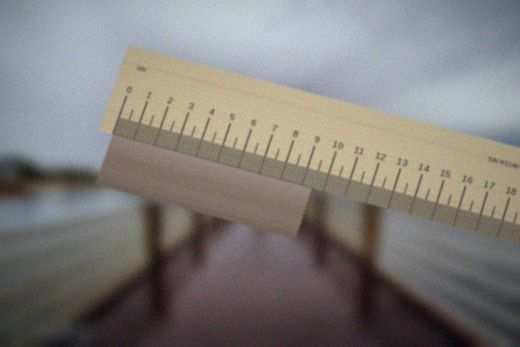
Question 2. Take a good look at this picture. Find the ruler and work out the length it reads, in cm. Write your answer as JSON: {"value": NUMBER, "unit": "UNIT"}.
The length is {"value": 9.5, "unit": "cm"}
